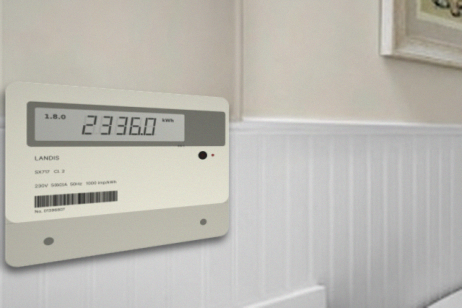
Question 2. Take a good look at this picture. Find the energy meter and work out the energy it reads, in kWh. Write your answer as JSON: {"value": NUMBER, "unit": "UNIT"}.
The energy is {"value": 2336.0, "unit": "kWh"}
